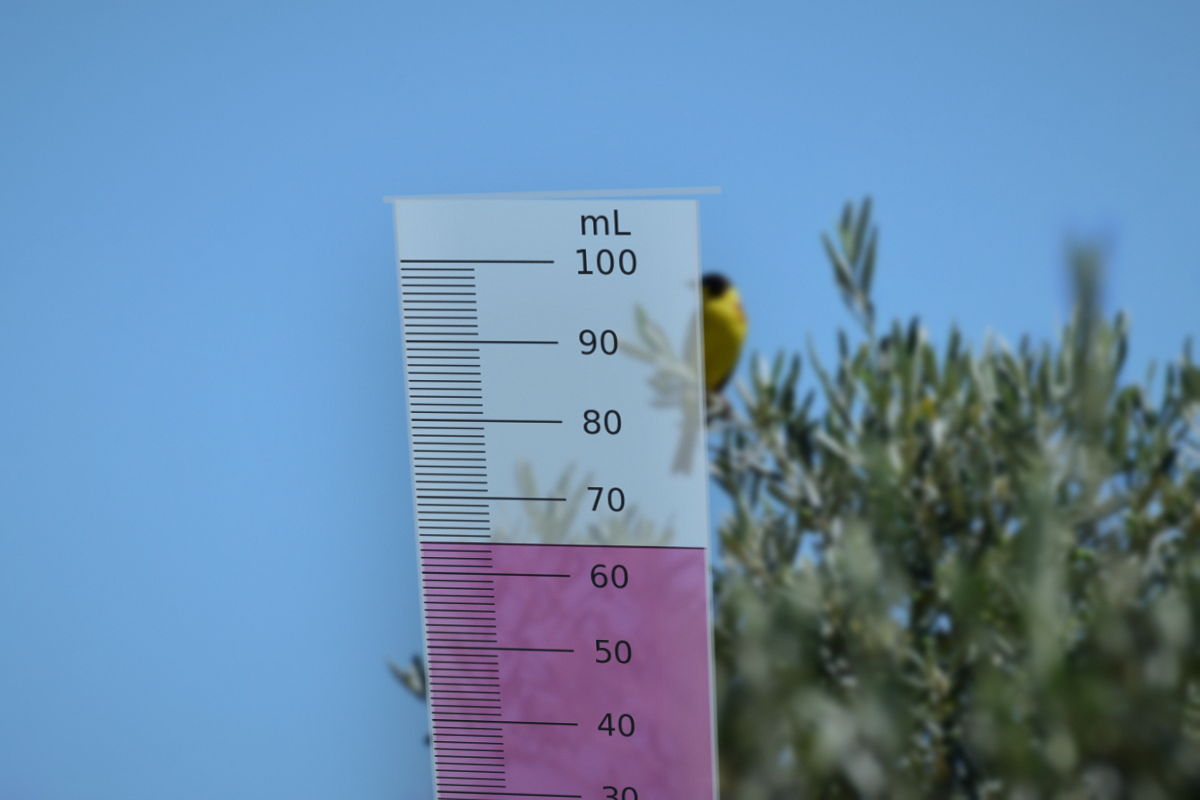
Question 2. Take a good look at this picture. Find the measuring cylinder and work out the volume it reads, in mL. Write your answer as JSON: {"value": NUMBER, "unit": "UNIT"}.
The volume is {"value": 64, "unit": "mL"}
